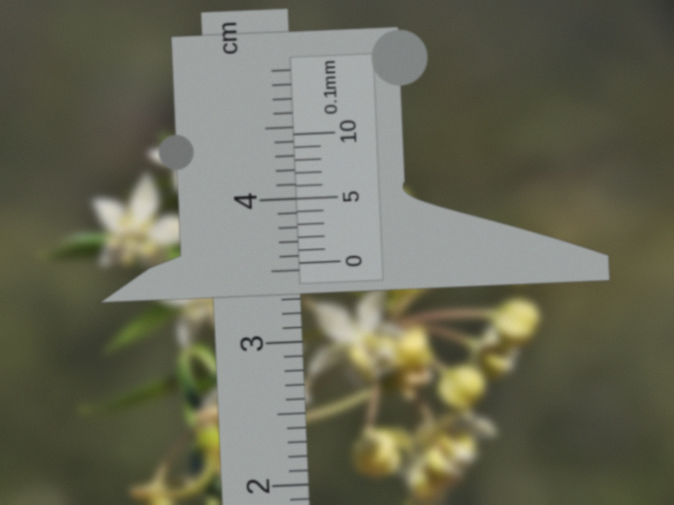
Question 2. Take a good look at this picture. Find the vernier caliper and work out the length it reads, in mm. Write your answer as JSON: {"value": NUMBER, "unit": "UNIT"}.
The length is {"value": 35.5, "unit": "mm"}
